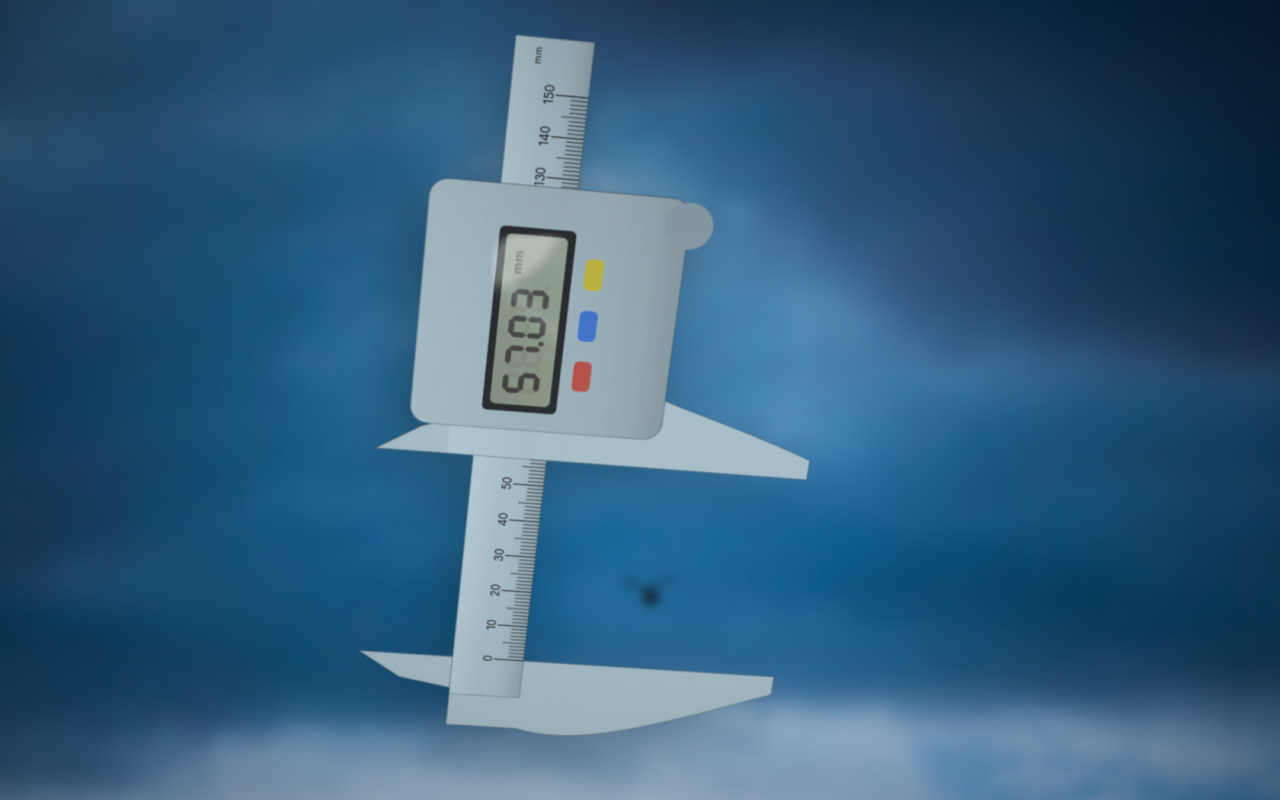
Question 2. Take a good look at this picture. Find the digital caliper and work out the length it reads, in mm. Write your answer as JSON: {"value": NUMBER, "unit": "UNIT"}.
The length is {"value": 57.03, "unit": "mm"}
